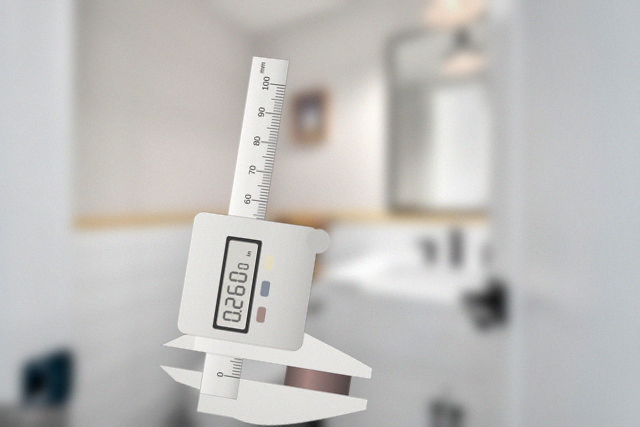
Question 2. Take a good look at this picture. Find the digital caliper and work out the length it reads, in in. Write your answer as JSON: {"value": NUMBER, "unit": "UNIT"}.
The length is {"value": 0.2600, "unit": "in"}
